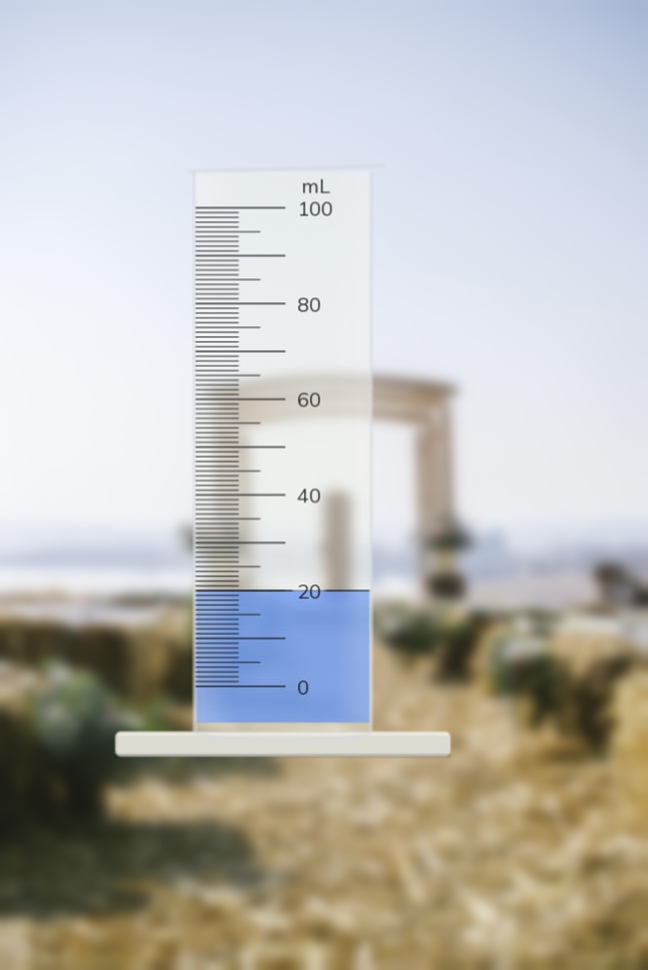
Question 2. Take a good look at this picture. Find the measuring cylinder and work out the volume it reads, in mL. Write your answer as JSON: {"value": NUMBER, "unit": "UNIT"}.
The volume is {"value": 20, "unit": "mL"}
